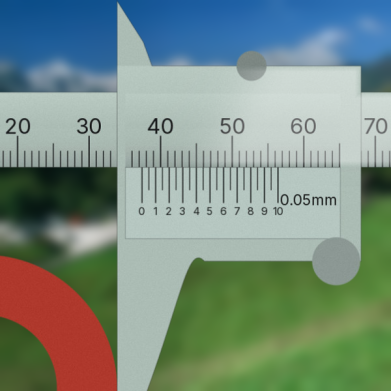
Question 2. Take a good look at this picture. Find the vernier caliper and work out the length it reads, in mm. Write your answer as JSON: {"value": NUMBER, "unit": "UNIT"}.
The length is {"value": 37.4, "unit": "mm"}
